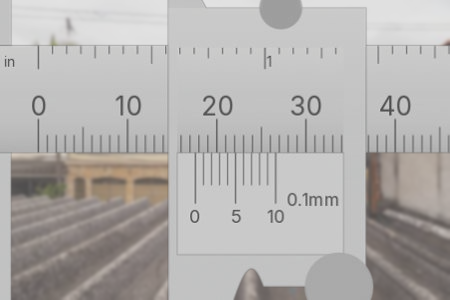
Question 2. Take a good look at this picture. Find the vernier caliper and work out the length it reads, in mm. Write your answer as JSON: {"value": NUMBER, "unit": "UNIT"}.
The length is {"value": 17.6, "unit": "mm"}
